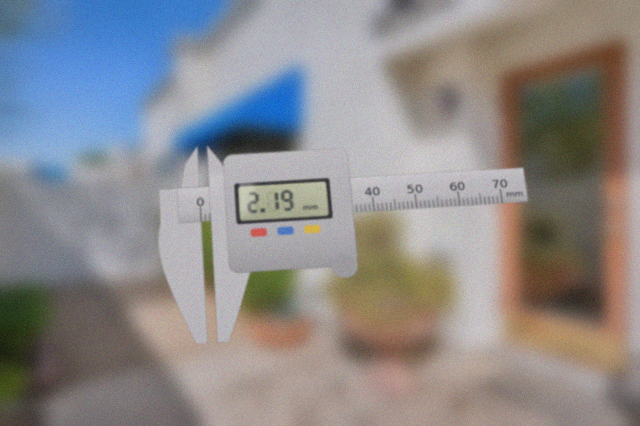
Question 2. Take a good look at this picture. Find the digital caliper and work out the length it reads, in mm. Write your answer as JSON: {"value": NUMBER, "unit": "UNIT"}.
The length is {"value": 2.19, "unit": "mm"}
